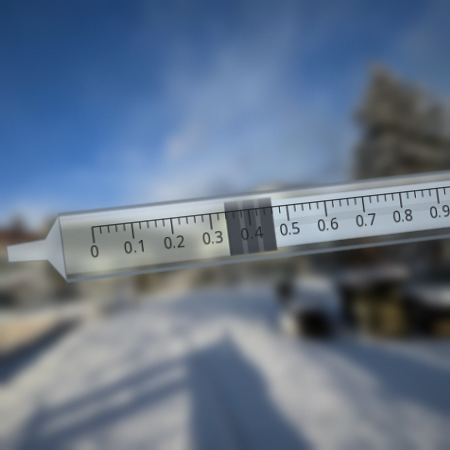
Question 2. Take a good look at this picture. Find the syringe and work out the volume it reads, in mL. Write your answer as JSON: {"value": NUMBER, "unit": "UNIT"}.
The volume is {"value": 0.34, "unit": "mL"}
